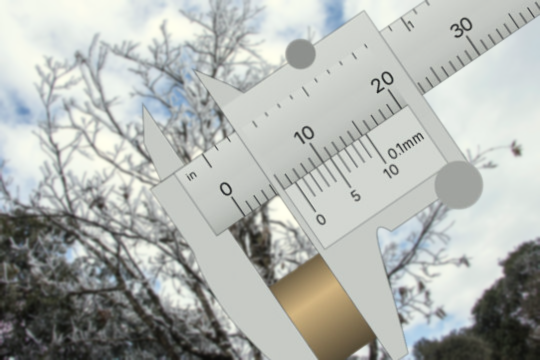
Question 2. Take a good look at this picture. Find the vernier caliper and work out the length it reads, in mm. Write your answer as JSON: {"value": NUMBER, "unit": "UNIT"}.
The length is {"value": 6.4, "unit": "mm"}
